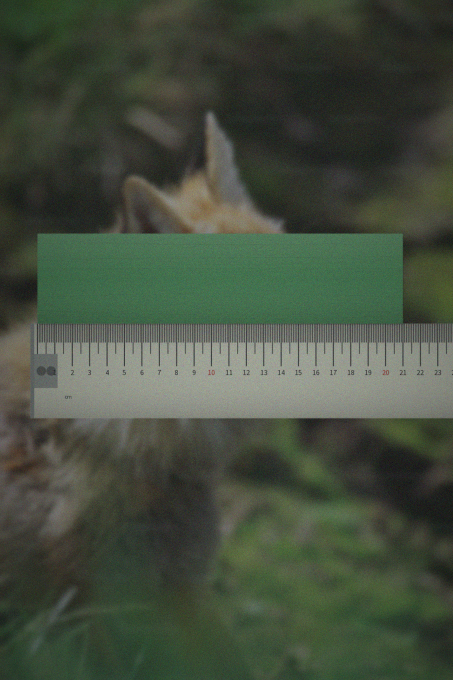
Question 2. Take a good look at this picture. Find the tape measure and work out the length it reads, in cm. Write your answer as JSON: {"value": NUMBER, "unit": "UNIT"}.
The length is {"value": 21, "unit": "cm"}
